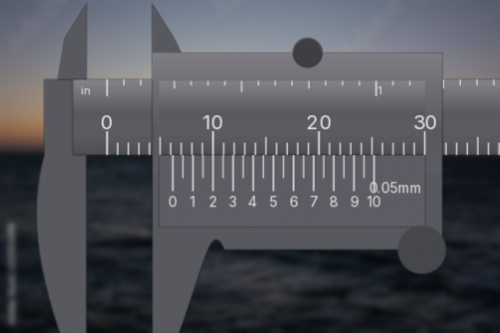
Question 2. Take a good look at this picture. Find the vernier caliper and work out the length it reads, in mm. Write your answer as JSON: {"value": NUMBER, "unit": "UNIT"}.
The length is {"value": 6.2, "unit": "mm"}
